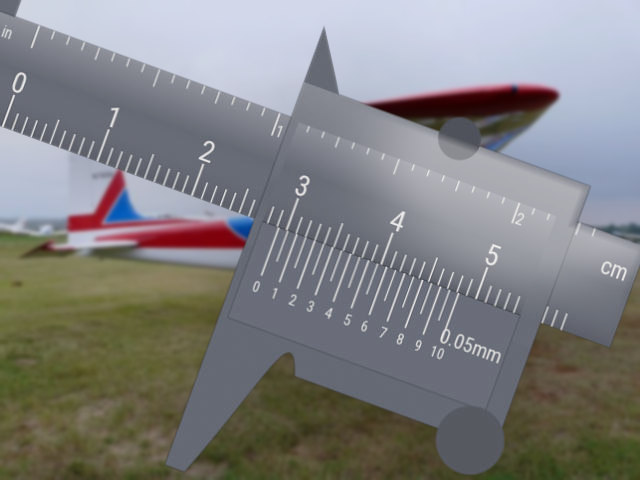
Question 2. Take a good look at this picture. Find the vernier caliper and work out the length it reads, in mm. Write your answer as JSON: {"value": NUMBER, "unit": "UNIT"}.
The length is {"value": 29.2, "unit": "mm"}
